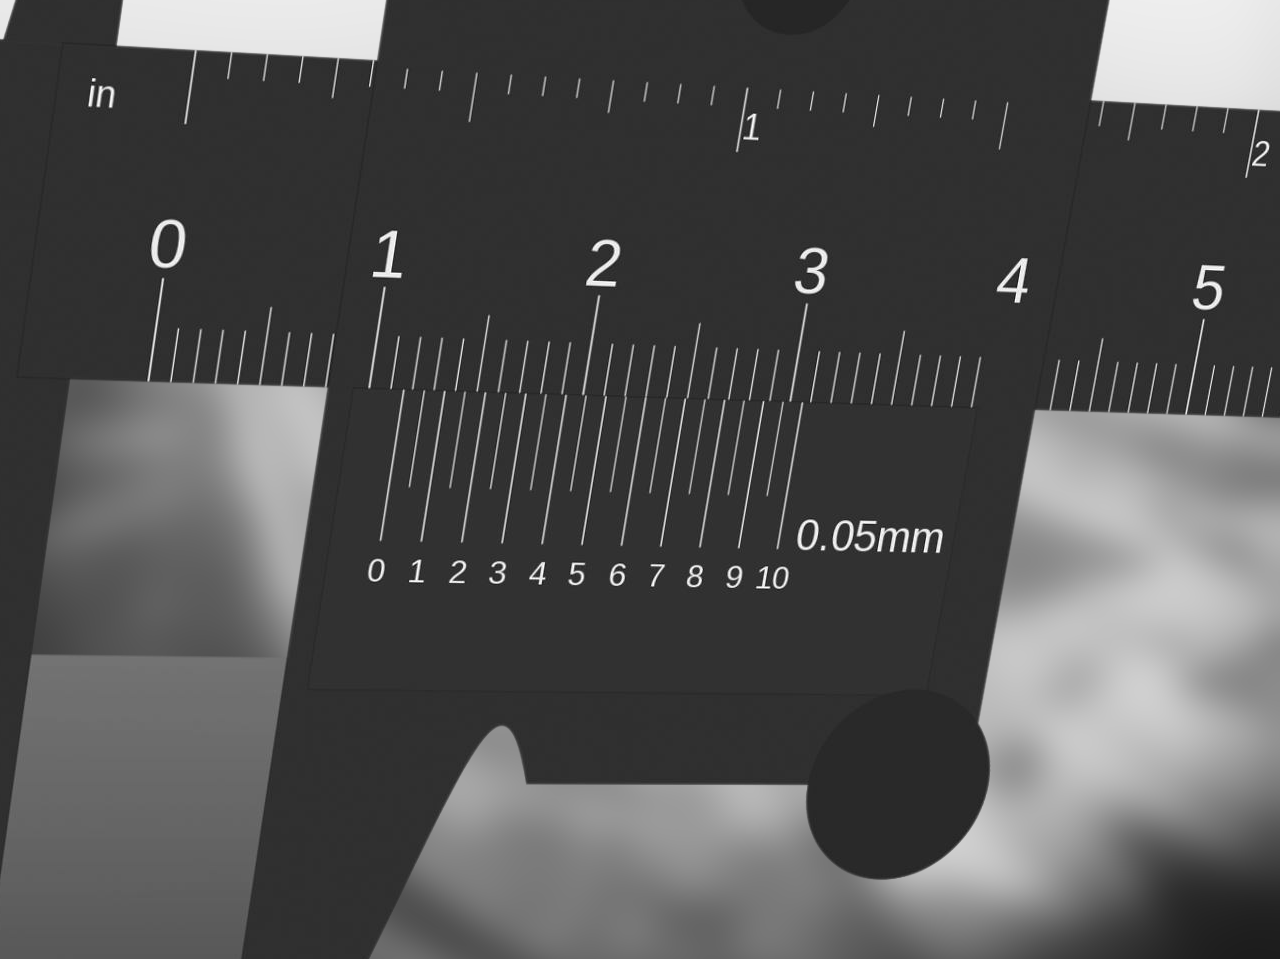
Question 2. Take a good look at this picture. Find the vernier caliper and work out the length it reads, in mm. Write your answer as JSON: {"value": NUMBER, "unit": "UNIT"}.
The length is {"value": 11.6, "unit": "mm"}
